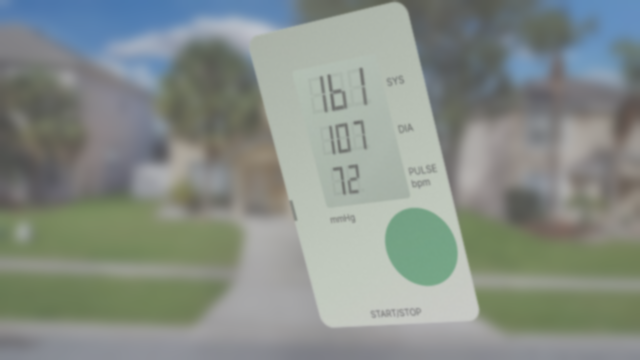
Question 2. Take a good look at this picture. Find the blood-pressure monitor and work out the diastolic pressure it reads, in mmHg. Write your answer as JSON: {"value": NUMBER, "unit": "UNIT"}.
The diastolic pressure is {"value": 107, "unit": "mmHg"}
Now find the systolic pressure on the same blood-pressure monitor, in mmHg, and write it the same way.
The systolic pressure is {"value": 161, "unit": "mmHg"}
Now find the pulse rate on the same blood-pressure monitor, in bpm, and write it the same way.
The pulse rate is {"value": 72, "unit": "bpm"}
